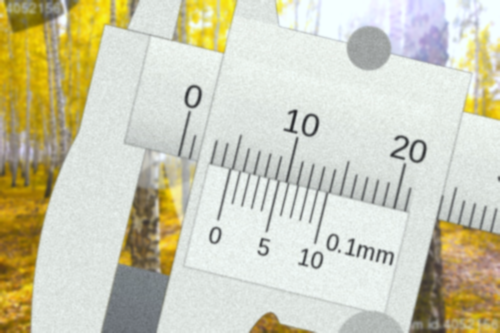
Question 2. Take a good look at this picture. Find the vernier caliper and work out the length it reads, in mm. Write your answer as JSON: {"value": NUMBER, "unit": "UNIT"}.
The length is {"value": 4.8, "unit": "mm"}
